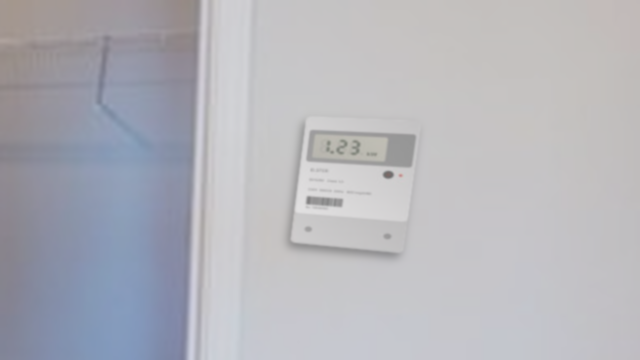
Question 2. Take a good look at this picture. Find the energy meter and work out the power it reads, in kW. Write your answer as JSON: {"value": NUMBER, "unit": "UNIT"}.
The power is {"value": 1.23, "unit": "kW"}
